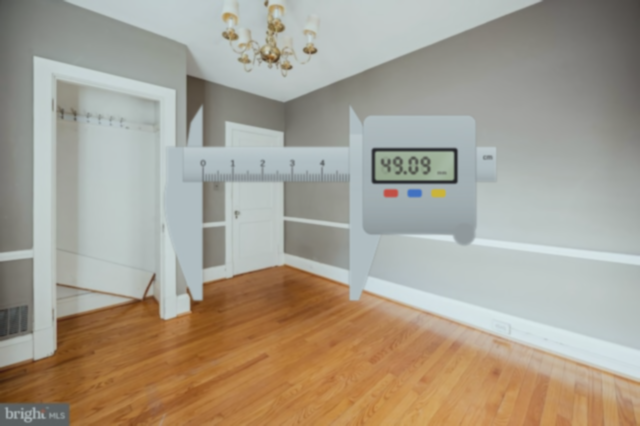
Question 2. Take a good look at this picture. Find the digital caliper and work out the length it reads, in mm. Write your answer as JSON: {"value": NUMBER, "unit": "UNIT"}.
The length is {"value": 49.09, "unit": "mm"}
